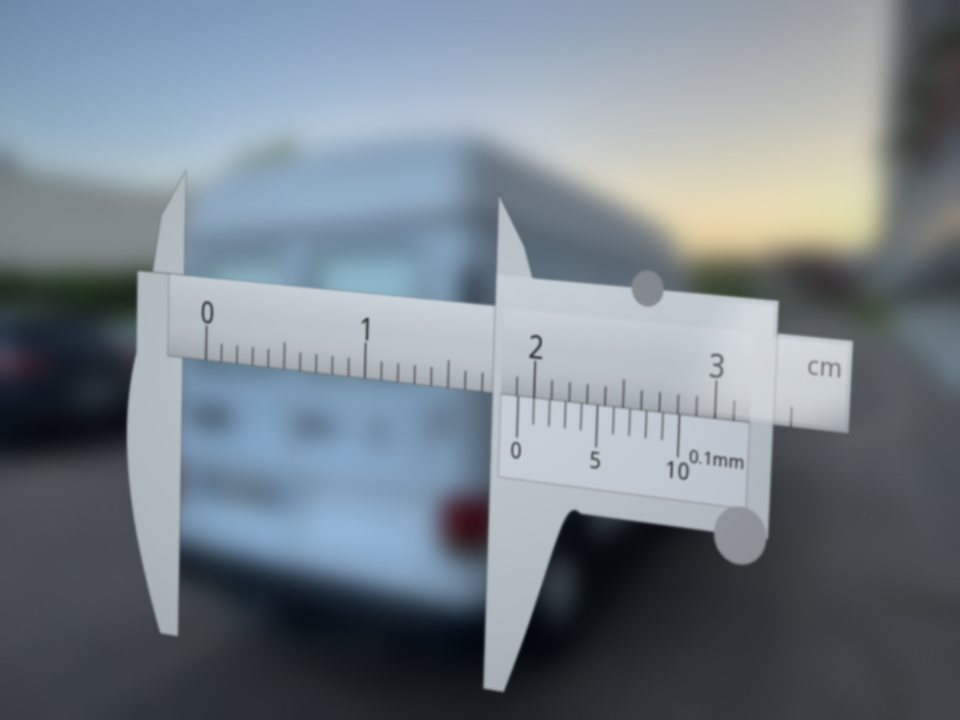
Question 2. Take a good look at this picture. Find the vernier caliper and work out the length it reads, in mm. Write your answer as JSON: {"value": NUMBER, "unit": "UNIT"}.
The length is {"value": 19.1, "unit": "mm"}
